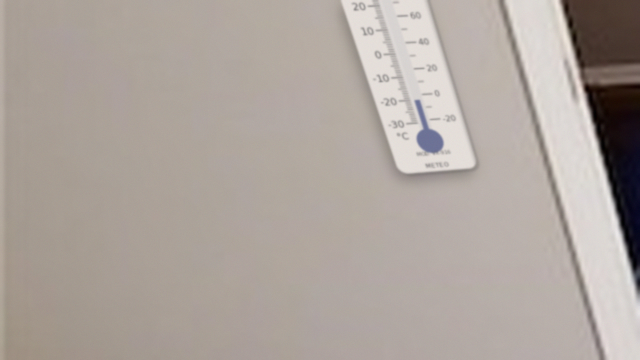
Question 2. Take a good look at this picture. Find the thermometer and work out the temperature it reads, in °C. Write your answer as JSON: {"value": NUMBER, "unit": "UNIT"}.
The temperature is {"value": -20, "unit": "°C"}
